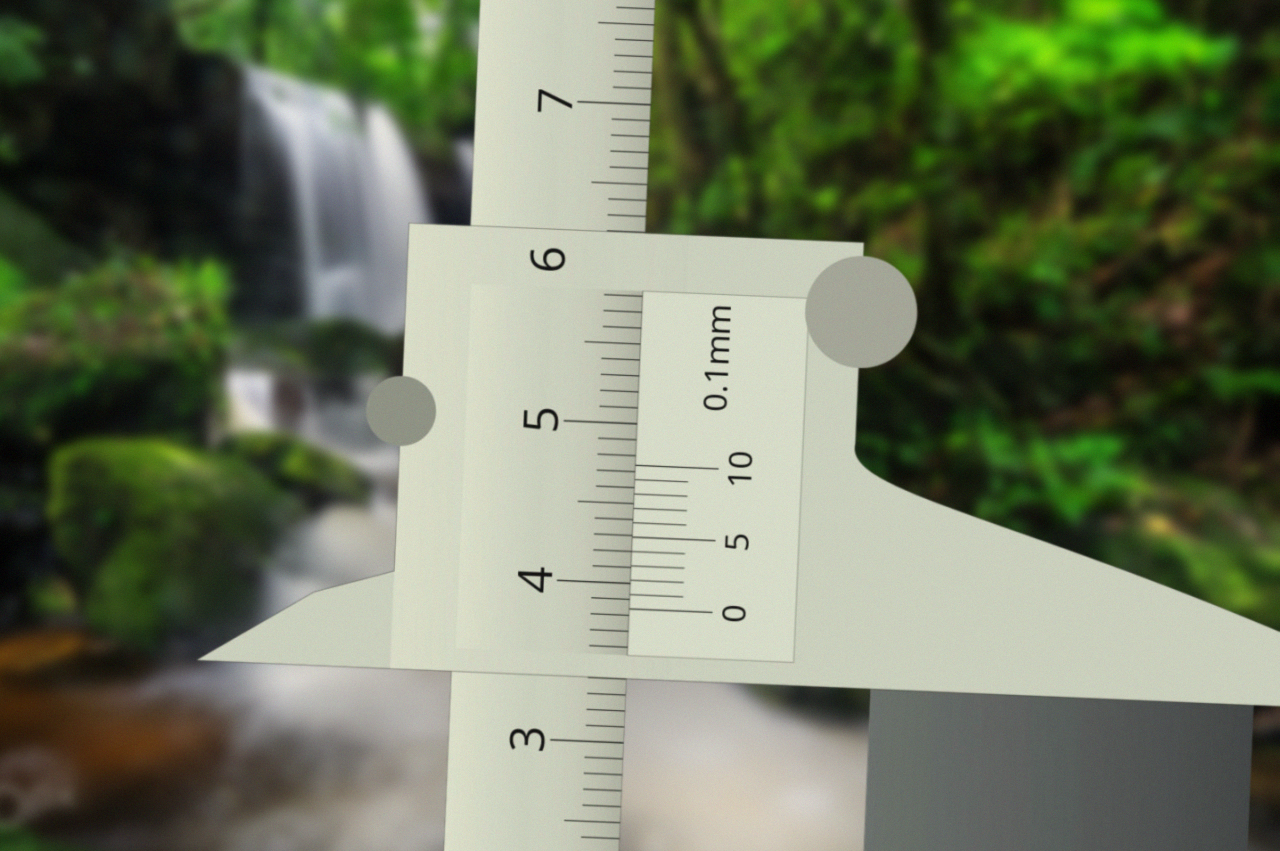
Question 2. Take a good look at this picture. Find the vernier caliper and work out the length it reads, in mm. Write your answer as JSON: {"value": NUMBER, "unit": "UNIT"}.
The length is {"value": 38.4, "unit": "mm"}
